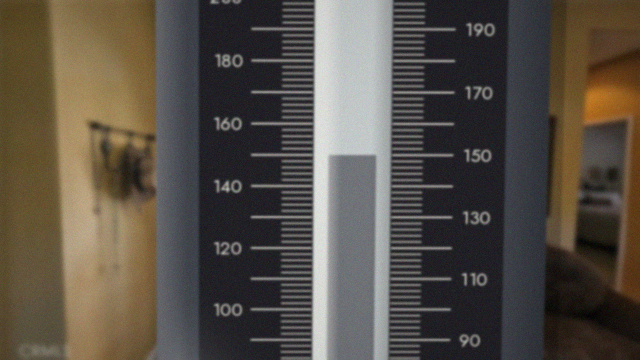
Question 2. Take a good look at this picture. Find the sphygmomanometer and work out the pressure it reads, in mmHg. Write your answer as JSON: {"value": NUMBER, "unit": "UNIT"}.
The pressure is {"value": 150, "unit": "mmHg"}
